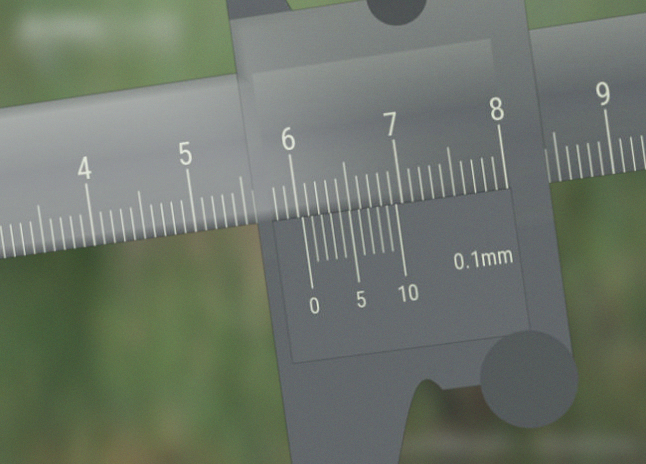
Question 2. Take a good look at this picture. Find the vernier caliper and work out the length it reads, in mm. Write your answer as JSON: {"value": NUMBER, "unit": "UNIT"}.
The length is {"value": 60.4, "unit": "mm"}
